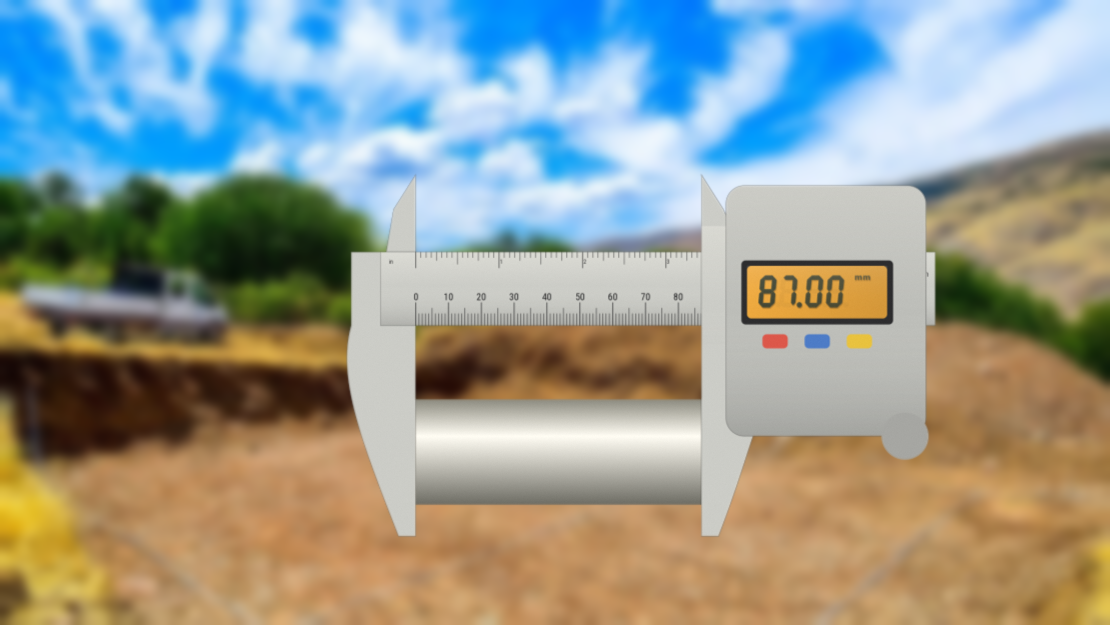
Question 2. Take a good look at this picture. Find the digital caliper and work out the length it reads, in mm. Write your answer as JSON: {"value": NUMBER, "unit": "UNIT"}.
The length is {"value": 87.00, "unit": "mm"}
